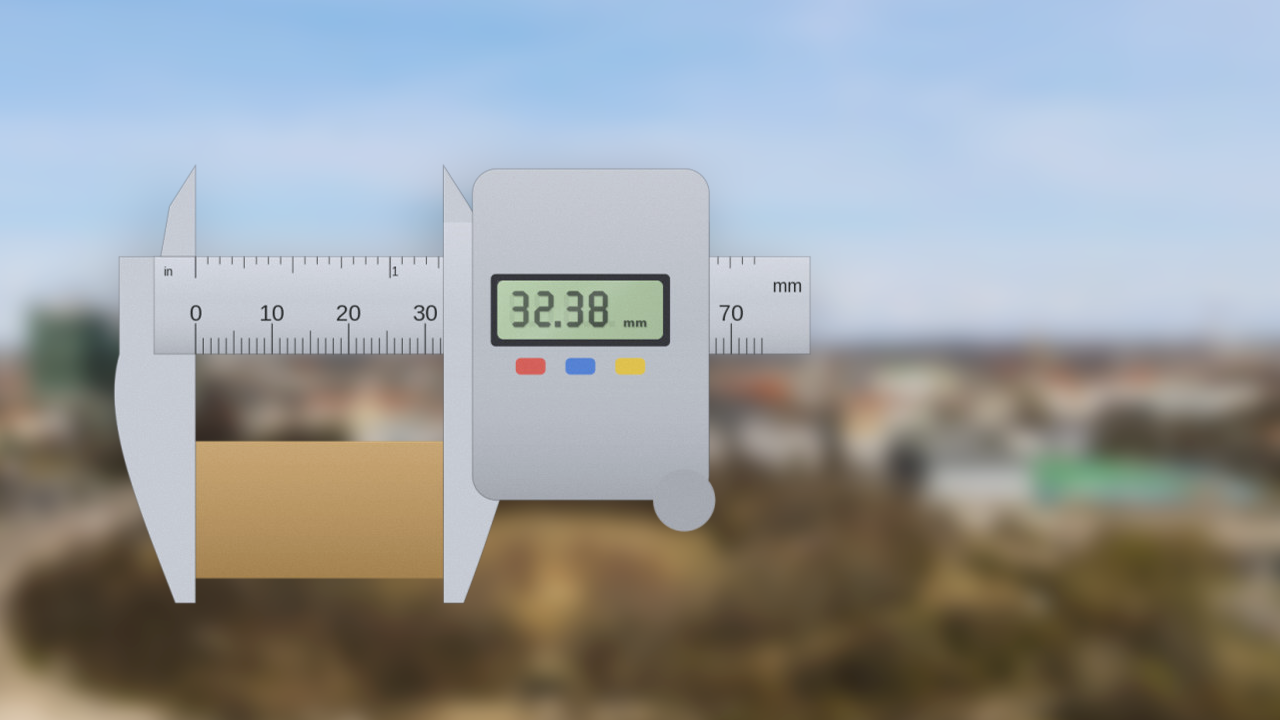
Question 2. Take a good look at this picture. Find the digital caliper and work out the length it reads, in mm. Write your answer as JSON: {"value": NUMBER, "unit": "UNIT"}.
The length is {"value": 32.38, "unit": "mm"}
